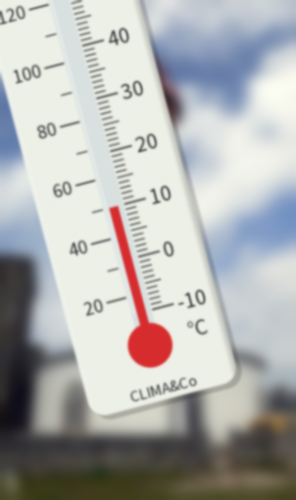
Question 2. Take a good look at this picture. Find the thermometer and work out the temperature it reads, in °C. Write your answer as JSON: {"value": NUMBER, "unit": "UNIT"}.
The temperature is {"value": 10, "unit": "°C"}
